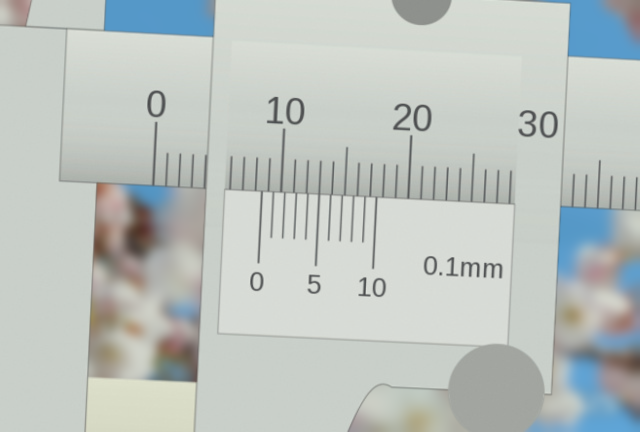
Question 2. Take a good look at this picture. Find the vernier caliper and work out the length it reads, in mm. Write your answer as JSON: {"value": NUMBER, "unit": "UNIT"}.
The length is {"value": 8.5, "unit": "mm"}
